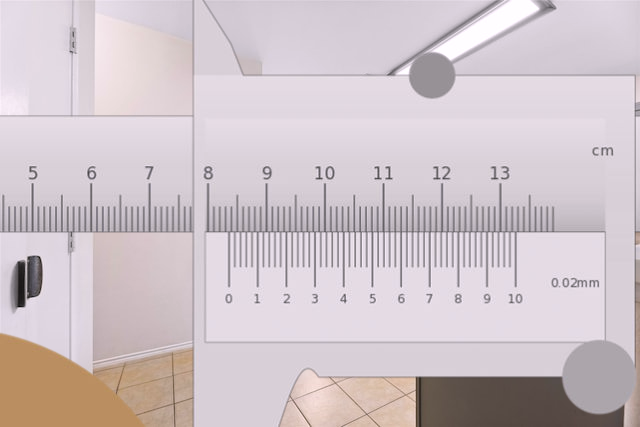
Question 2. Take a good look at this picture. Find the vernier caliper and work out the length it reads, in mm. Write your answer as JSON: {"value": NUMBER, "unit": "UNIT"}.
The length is {"value": 83.6, "unit": "mm"}
